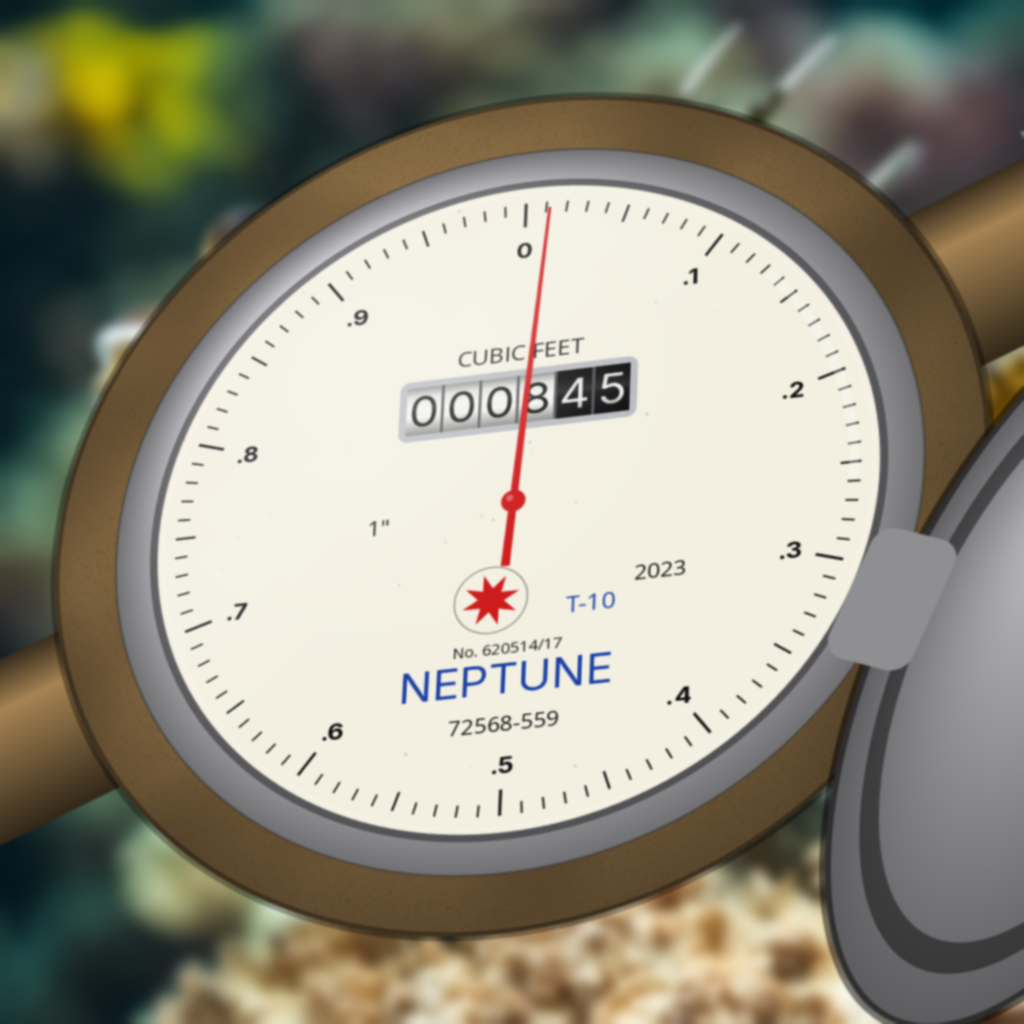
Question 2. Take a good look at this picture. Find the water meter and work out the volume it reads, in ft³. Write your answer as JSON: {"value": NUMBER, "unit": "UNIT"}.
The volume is {"value": 845.01, "unit": "ft³"}
